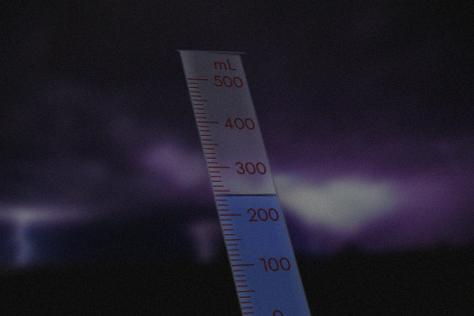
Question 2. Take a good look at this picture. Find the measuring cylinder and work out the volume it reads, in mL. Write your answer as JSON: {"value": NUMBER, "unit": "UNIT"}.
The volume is {"value": 240, "unit": "mL"}
